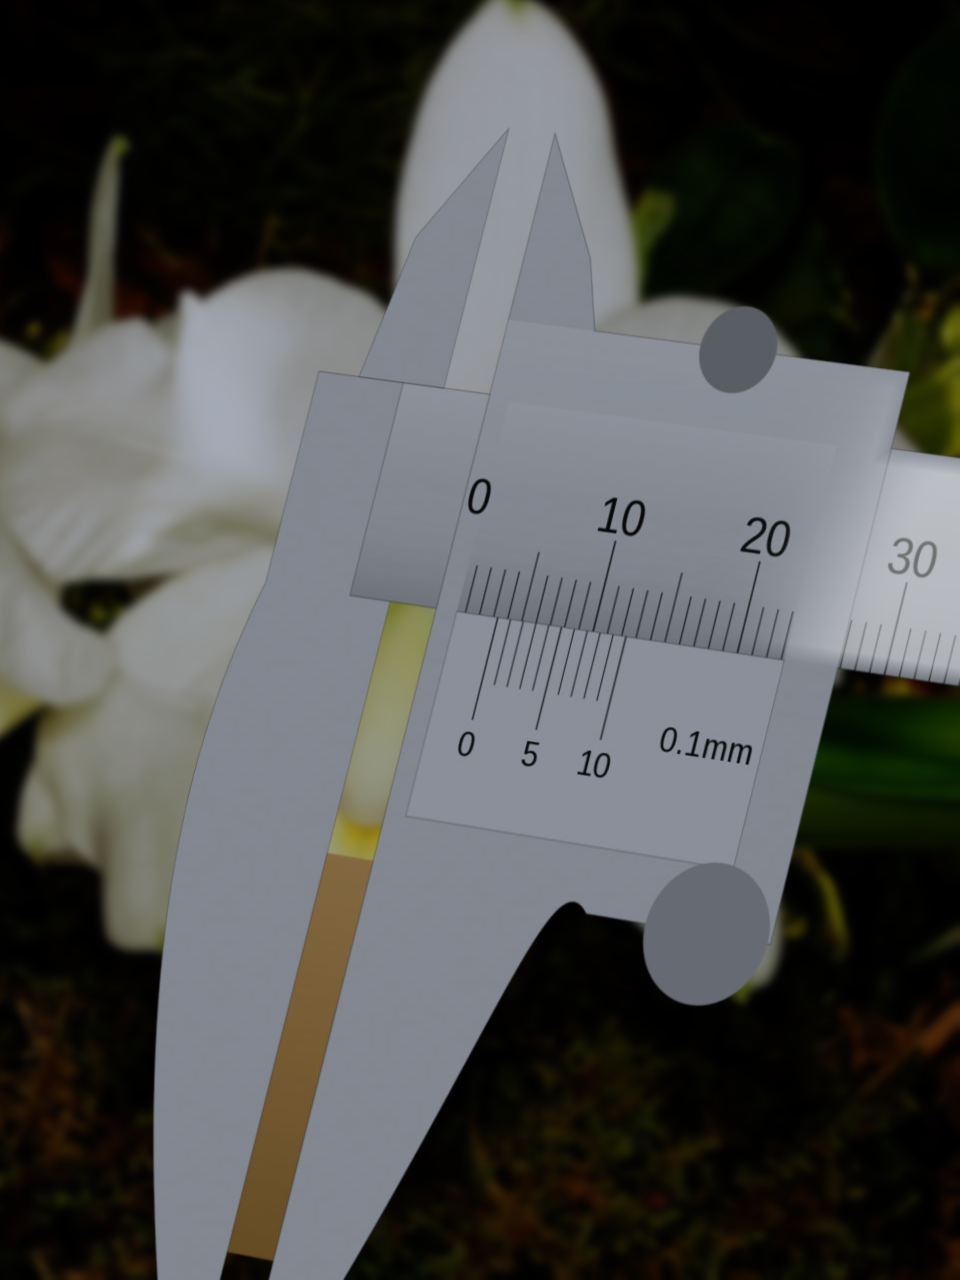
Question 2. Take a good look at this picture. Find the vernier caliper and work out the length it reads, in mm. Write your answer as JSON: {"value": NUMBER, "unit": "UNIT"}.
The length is {"value": 3.3, "unit": "mm"}
